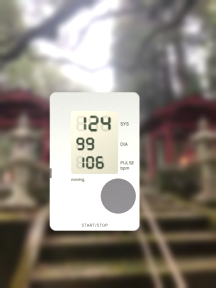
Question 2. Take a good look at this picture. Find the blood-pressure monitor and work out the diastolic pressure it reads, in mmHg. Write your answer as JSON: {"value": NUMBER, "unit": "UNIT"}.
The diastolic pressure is {"value": 99, "unit": "mmHg"}
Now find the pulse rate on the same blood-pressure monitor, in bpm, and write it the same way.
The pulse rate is {"value": 106, "unit": "bpm"}
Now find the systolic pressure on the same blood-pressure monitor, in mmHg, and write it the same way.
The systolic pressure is {"value": 124, "unit": "mmHg"}
